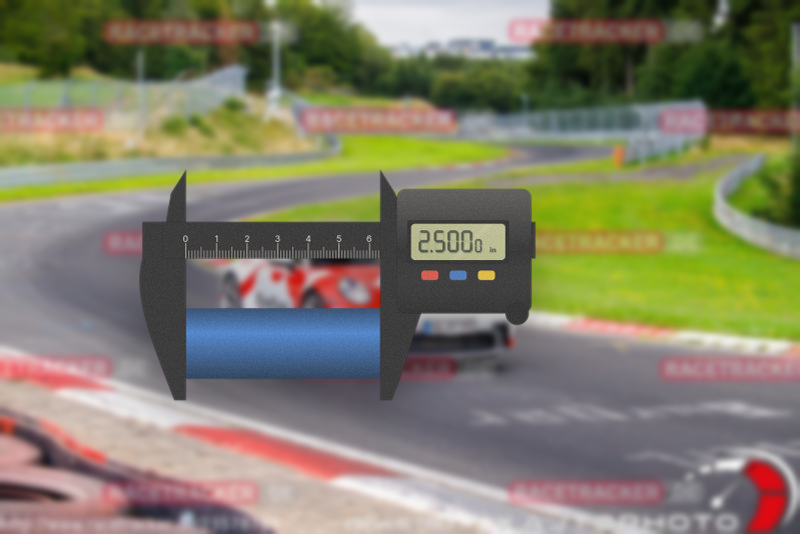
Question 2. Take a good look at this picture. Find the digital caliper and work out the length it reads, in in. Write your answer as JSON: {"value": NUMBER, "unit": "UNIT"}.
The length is {"value": 2.5000, "unit": "in"}
